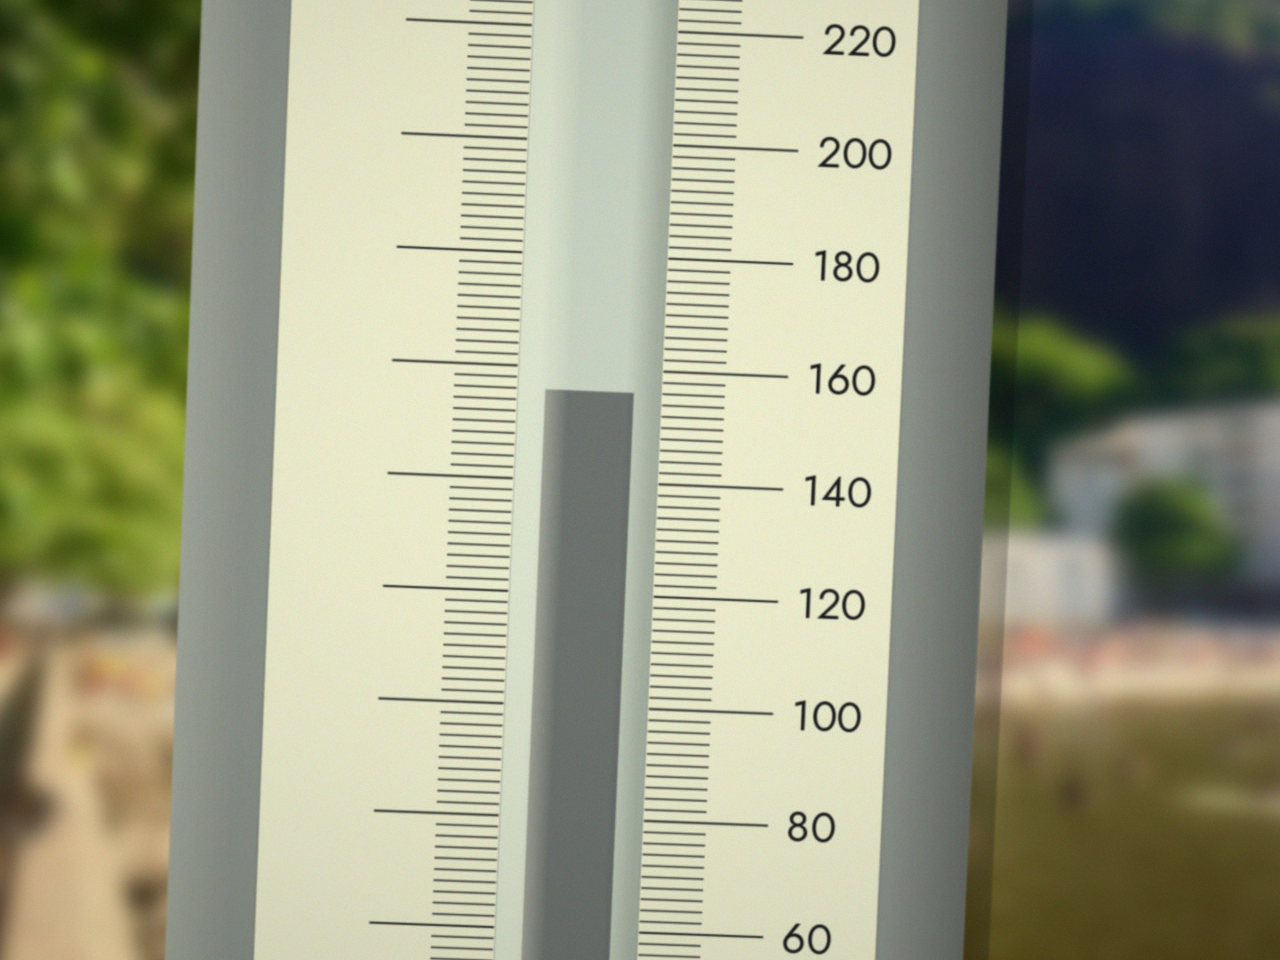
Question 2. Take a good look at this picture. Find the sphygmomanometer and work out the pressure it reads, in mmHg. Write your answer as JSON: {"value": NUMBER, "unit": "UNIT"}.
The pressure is {"value": 156, "unit": "mmHg"}
